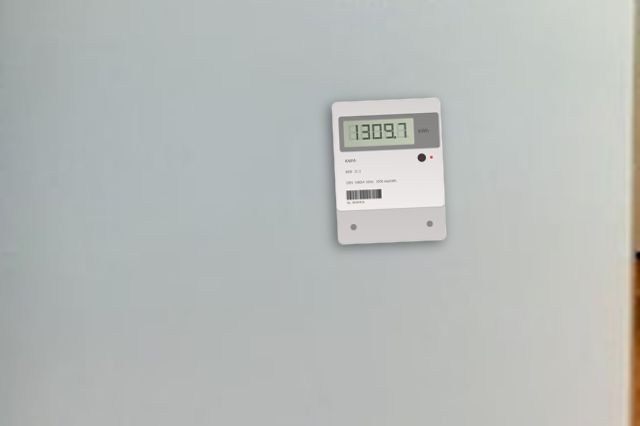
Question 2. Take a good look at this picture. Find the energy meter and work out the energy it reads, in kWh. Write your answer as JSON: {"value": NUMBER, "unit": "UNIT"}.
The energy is {"value": 1309.7, "unit": "kWh"}
